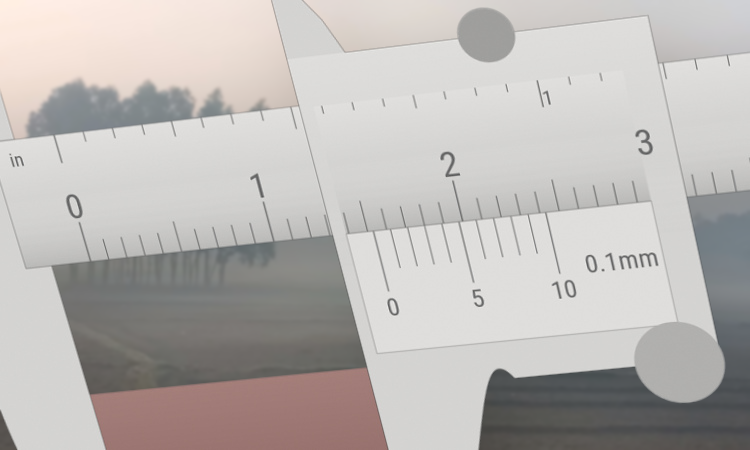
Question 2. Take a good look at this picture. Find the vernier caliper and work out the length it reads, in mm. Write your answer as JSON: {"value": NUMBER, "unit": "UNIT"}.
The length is {"value": 15.3, "unit": "mm"}
